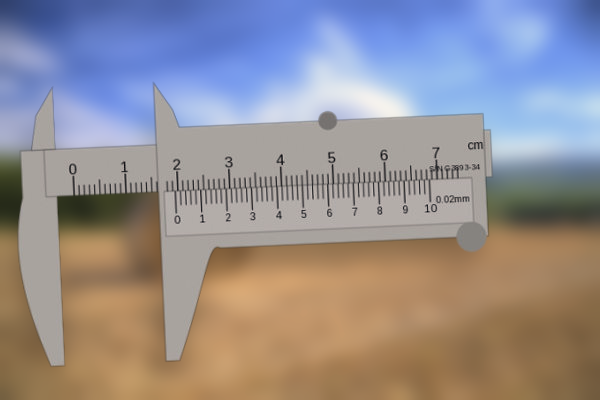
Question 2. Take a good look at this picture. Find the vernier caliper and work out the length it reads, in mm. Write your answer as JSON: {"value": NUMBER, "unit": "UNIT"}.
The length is {"value": 19.5, "unit": "mm"}
